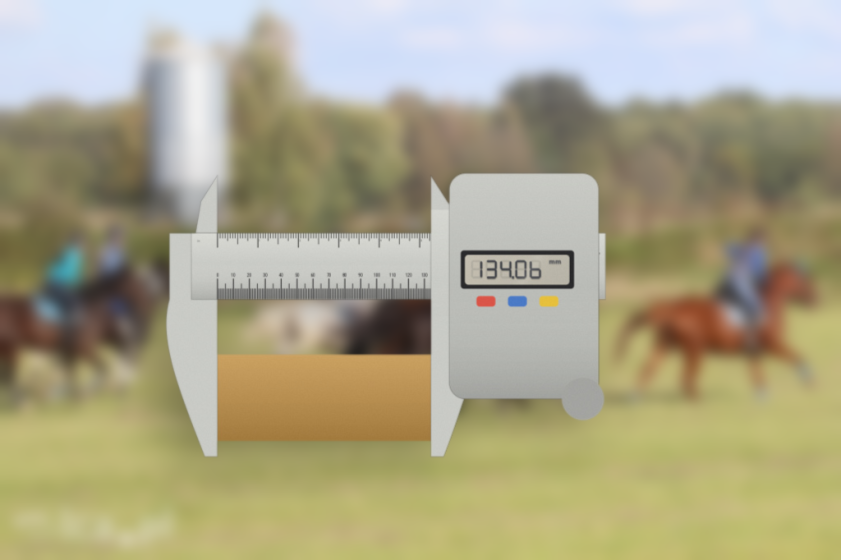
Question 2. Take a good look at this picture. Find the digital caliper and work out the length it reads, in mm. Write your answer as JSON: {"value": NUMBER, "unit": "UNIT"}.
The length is {"value": 134.06, "unit": "mm"}
